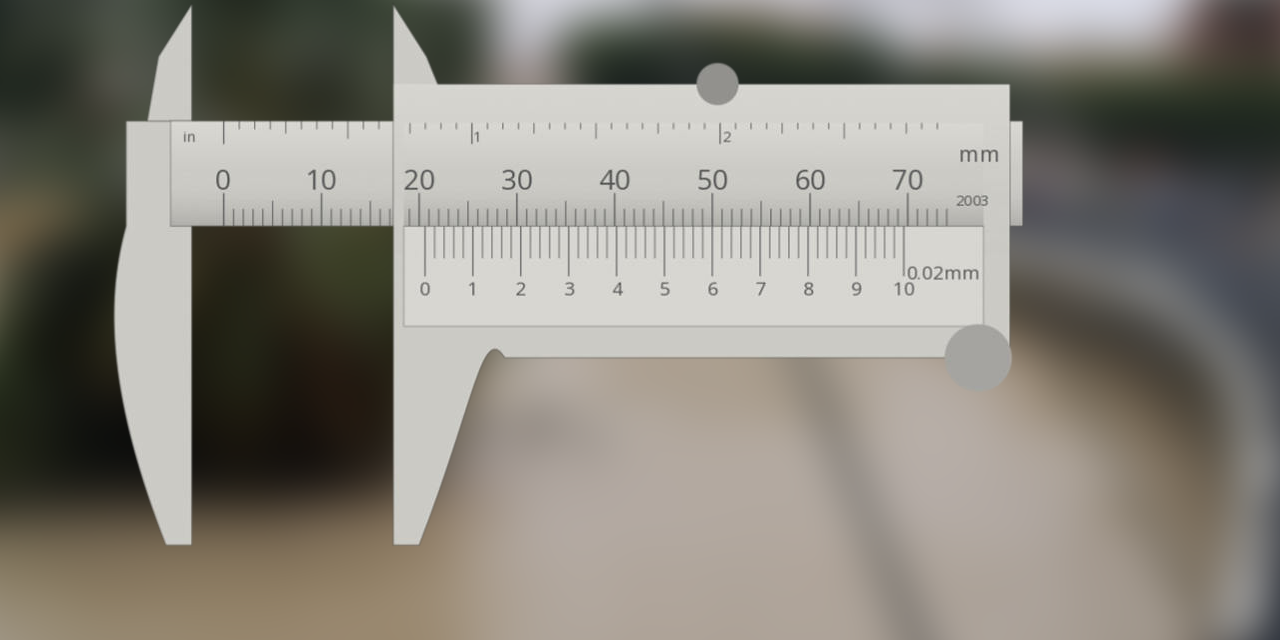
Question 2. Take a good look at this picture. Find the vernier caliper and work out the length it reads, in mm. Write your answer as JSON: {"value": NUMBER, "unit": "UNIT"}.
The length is {"value": 20.6, "unit": "mm"}
